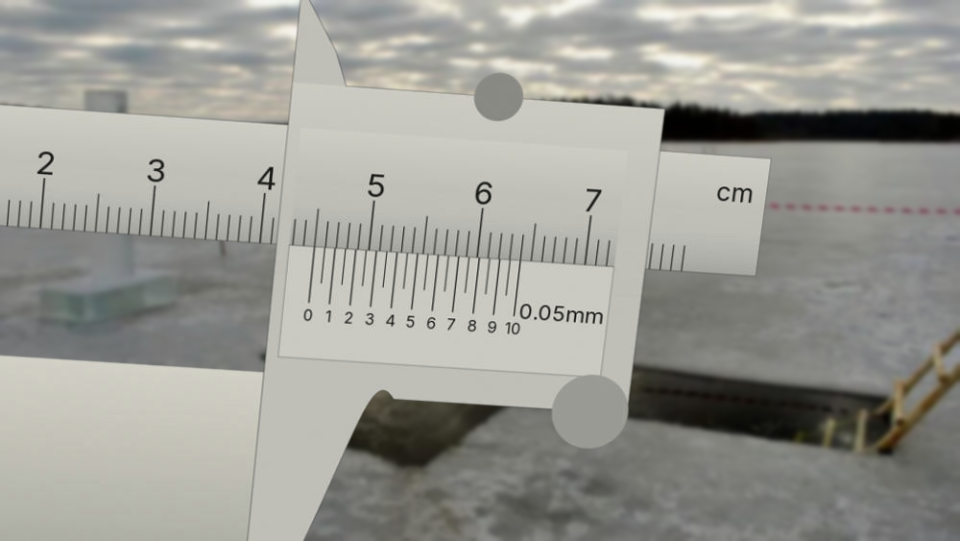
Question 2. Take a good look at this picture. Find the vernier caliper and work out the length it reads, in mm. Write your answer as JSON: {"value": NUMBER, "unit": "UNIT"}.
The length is {"value": 45.0, "unit": "mm"}
